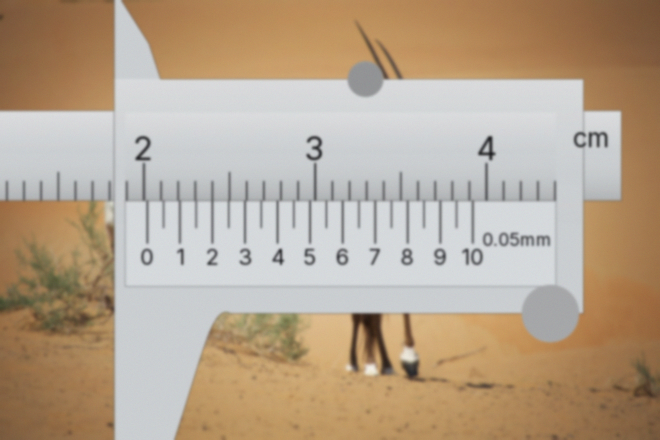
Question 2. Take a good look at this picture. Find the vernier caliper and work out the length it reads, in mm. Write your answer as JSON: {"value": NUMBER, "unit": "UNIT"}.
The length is {"value": 20.2, "unit": "mm"}
